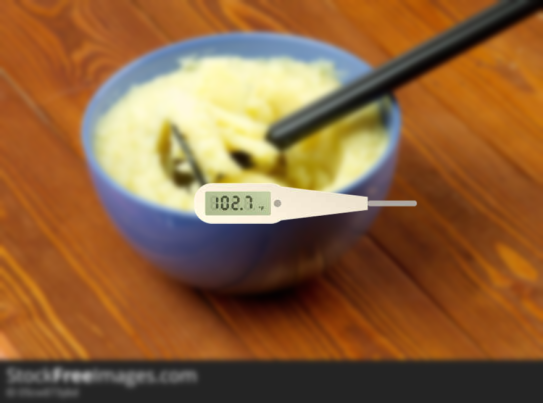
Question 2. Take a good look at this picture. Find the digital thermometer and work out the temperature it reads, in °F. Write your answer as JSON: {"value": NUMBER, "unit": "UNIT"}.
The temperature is {"value": 102.7, "unit": "°F"}
